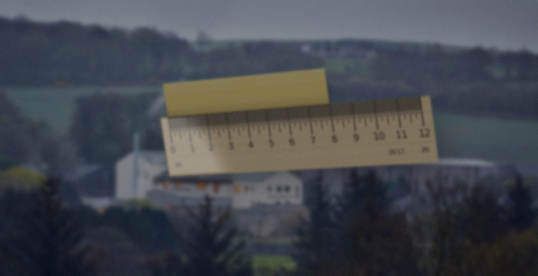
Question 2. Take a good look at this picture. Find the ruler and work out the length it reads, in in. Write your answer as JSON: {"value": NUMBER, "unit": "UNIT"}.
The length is {"value": 8, "unit": "in"}
